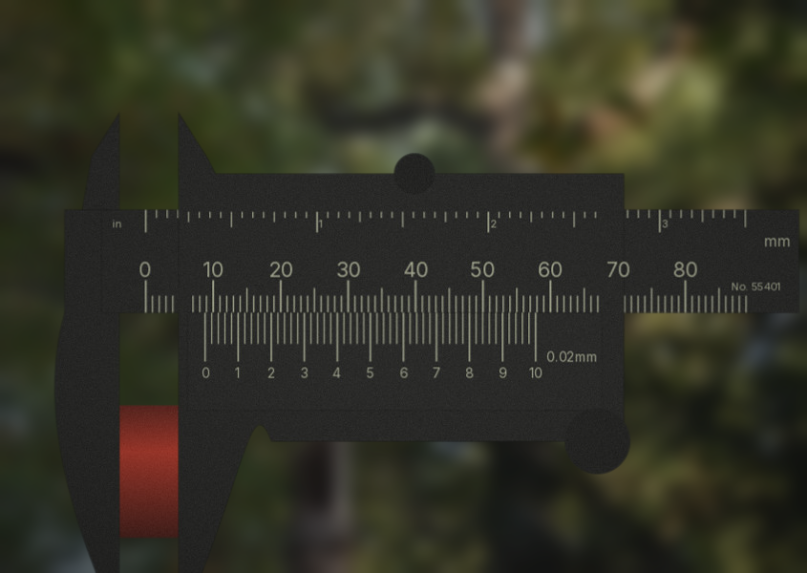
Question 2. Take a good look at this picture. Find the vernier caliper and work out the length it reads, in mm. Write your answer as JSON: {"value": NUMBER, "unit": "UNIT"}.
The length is {"value": 8.8, "unit": "mm"}
